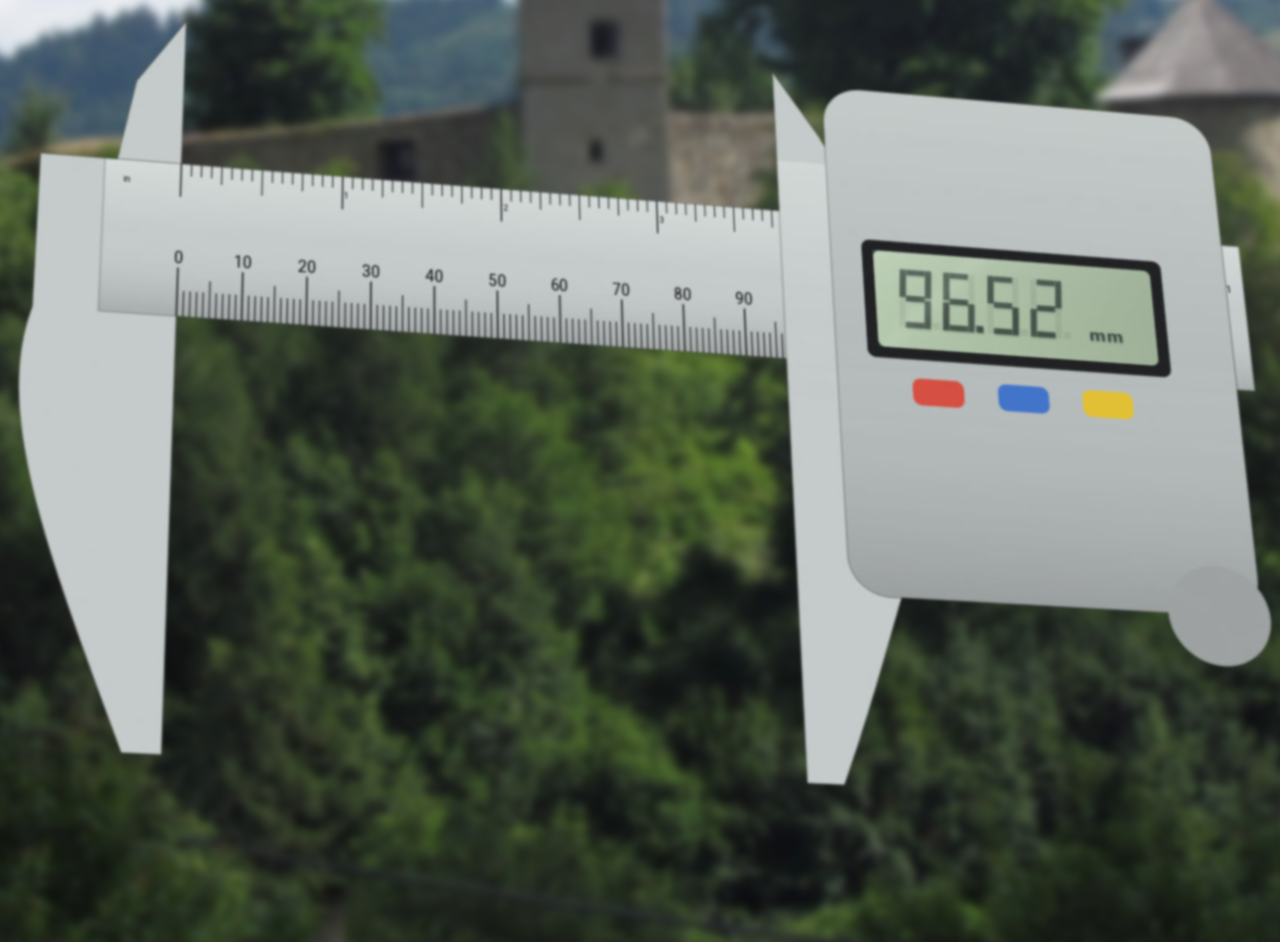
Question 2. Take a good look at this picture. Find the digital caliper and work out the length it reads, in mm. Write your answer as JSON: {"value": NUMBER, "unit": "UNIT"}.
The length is {"value": 96.52, "unit": "mm"}
